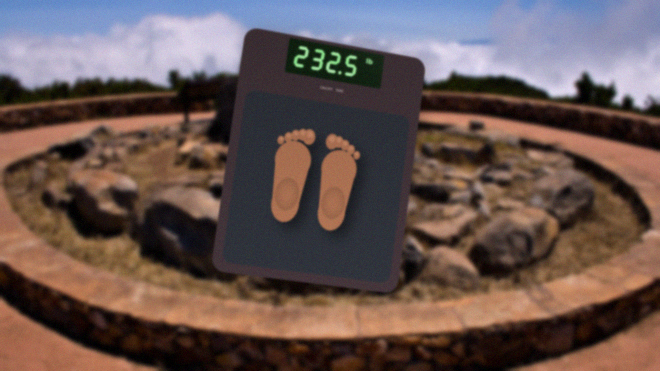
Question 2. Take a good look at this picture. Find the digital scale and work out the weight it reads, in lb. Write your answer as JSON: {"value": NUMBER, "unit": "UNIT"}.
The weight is {"value": 232.5, "unit": "lb"}
